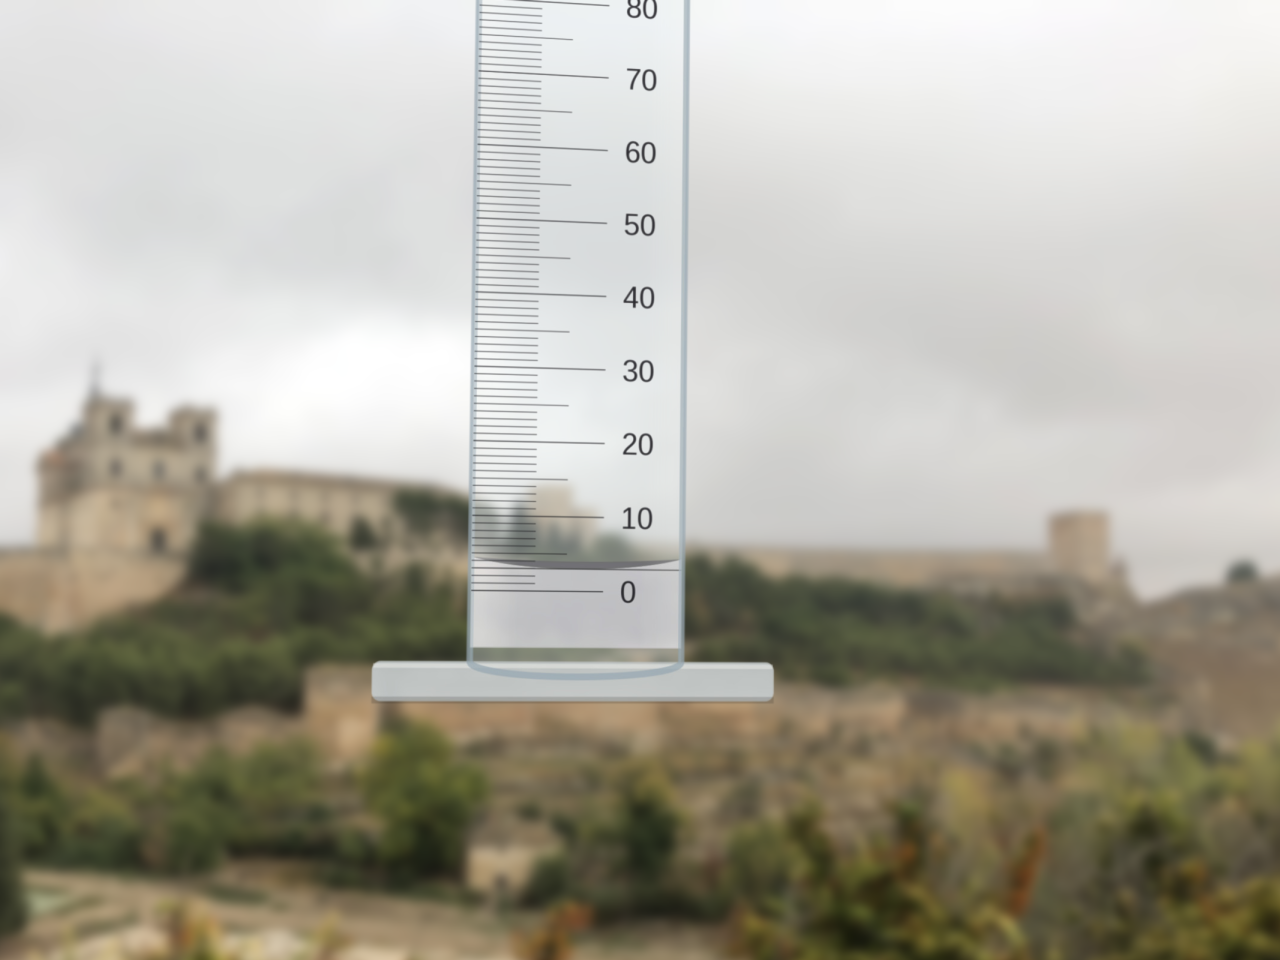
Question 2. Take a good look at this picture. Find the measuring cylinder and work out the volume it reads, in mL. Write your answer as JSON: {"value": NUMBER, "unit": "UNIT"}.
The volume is {"value": 3, "unit": "mL"}
